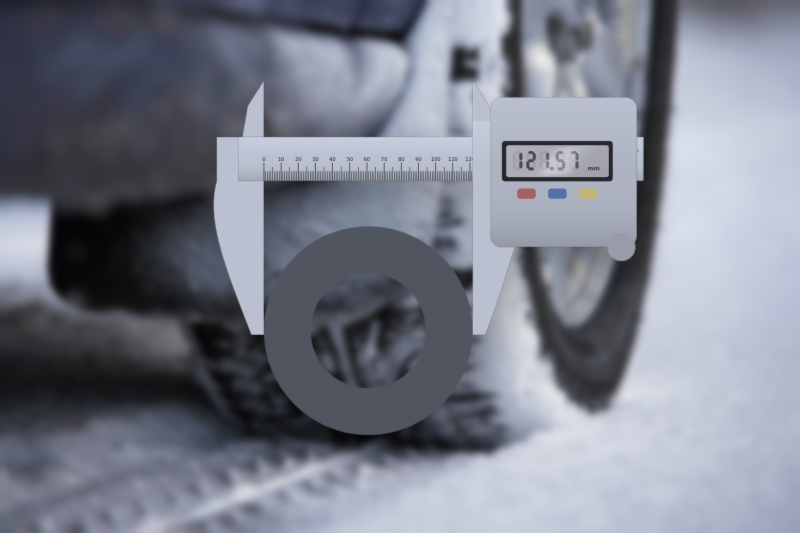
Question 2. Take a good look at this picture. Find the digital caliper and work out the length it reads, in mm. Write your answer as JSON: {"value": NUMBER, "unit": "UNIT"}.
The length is {"value": 121.57, "unit": "mm"}
